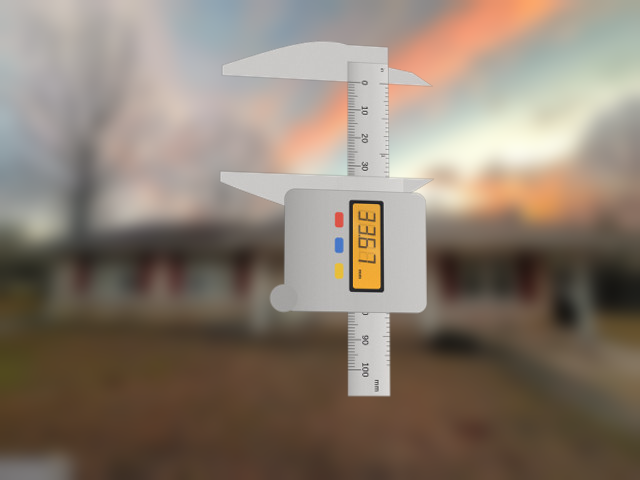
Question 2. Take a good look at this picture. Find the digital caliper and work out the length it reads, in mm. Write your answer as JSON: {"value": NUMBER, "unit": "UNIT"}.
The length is {"value": 33.67, "unit": "mm"}
